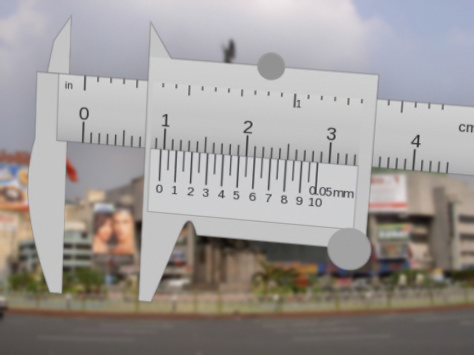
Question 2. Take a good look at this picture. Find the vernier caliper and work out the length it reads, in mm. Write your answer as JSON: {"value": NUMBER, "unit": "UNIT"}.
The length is {"value": 9.6, "unit": "mm"}
